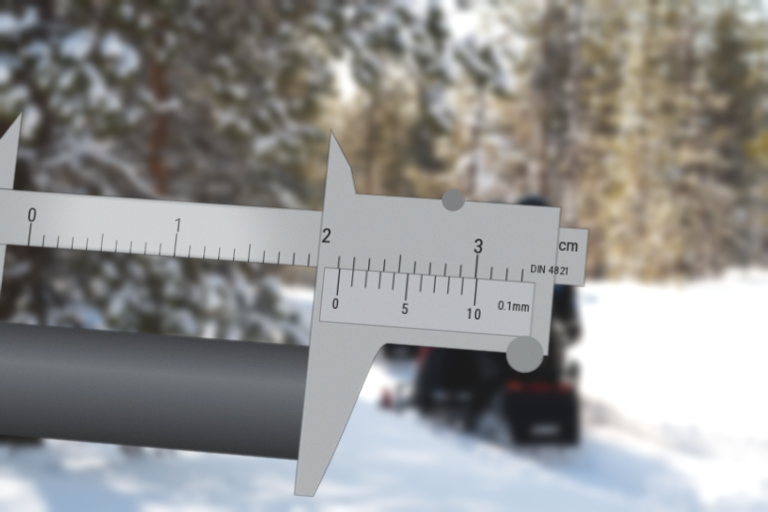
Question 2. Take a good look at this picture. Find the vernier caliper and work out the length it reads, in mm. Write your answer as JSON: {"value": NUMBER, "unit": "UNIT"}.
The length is {"value": 21.1, "unit": "mm"}
